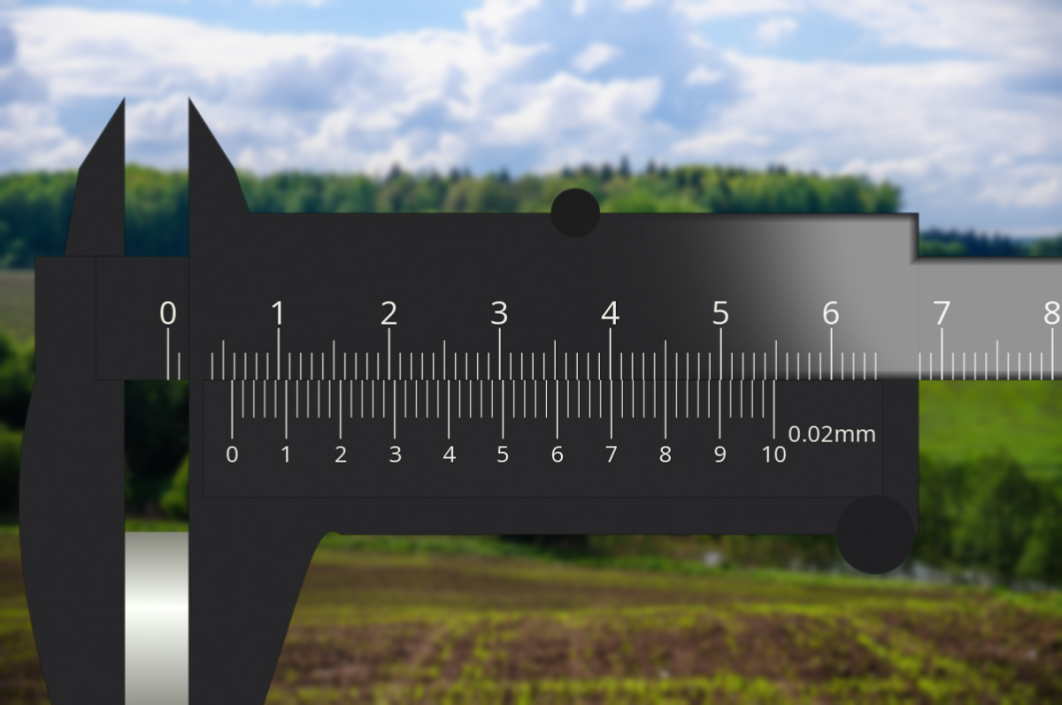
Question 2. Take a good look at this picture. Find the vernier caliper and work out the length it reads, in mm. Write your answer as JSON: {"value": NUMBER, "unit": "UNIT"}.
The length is {"value": 5.8, "unit": "mm"}
